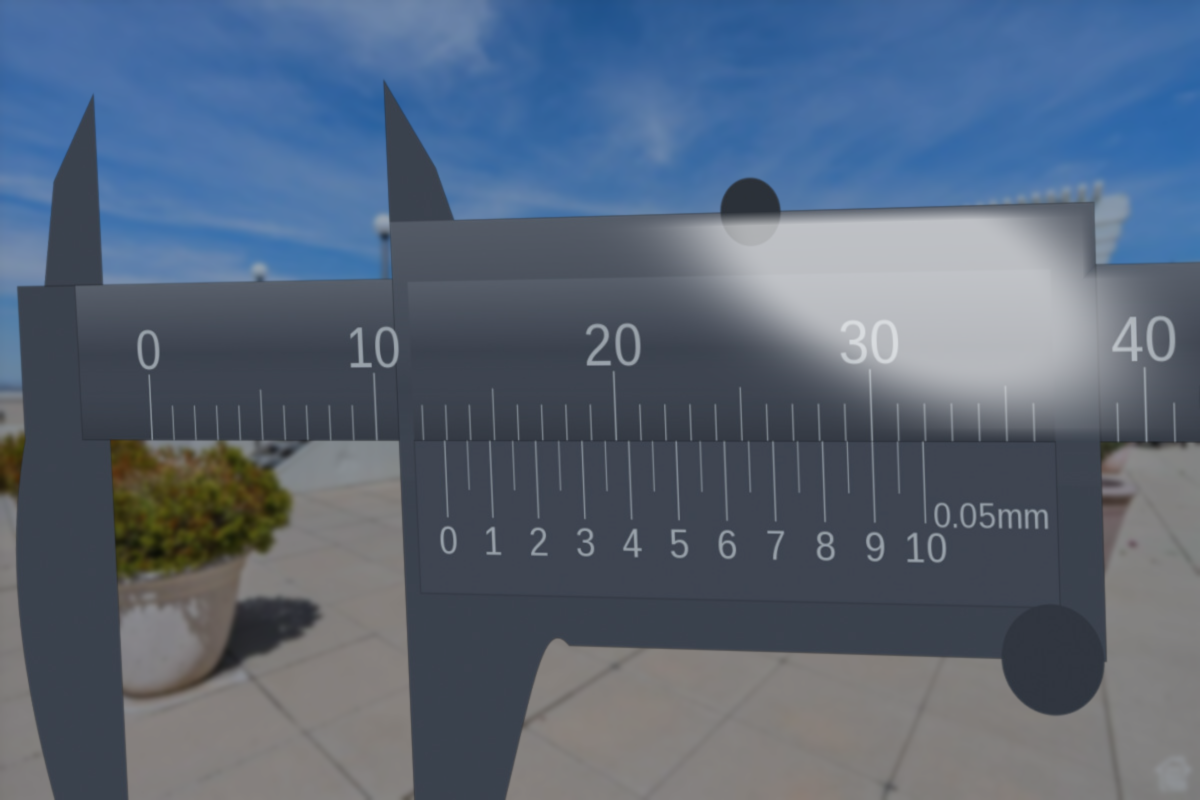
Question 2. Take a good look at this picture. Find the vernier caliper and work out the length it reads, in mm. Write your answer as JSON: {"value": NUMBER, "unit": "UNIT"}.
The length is {"value": 12.9, "unit": "mm"}
